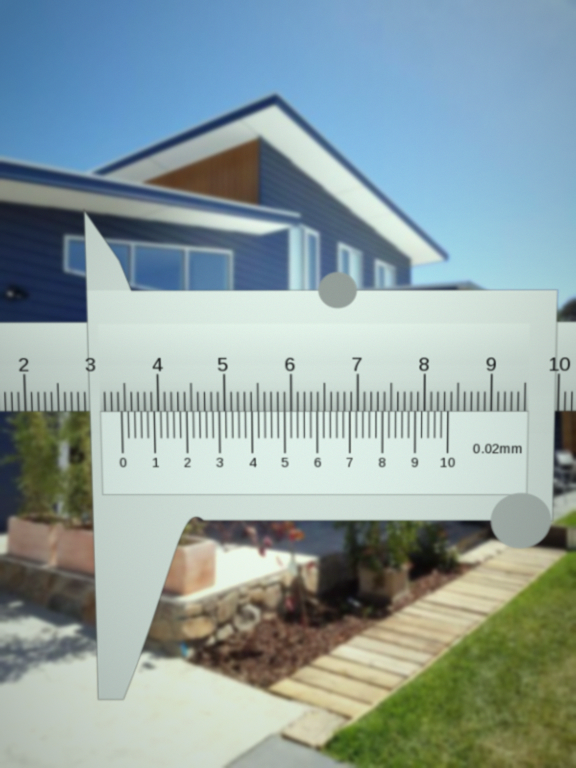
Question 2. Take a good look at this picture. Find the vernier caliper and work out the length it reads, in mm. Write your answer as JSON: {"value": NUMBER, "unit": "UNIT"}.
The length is {"value": 34.5, "unit": "mm"}
